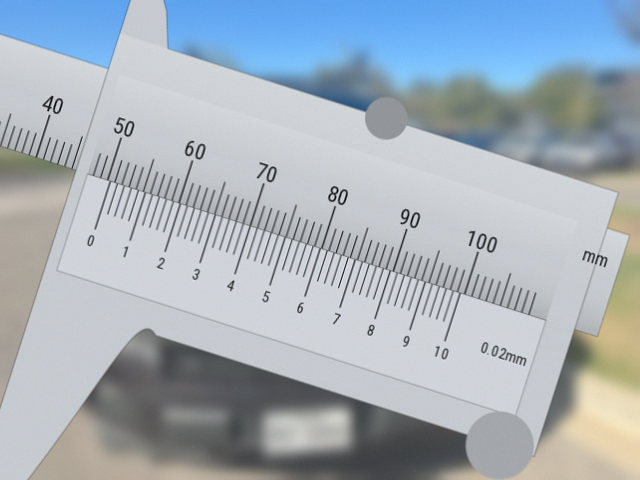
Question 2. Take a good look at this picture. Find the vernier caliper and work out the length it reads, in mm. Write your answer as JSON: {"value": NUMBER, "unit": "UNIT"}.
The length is {"value": 50.4, "unit": "mm"}
